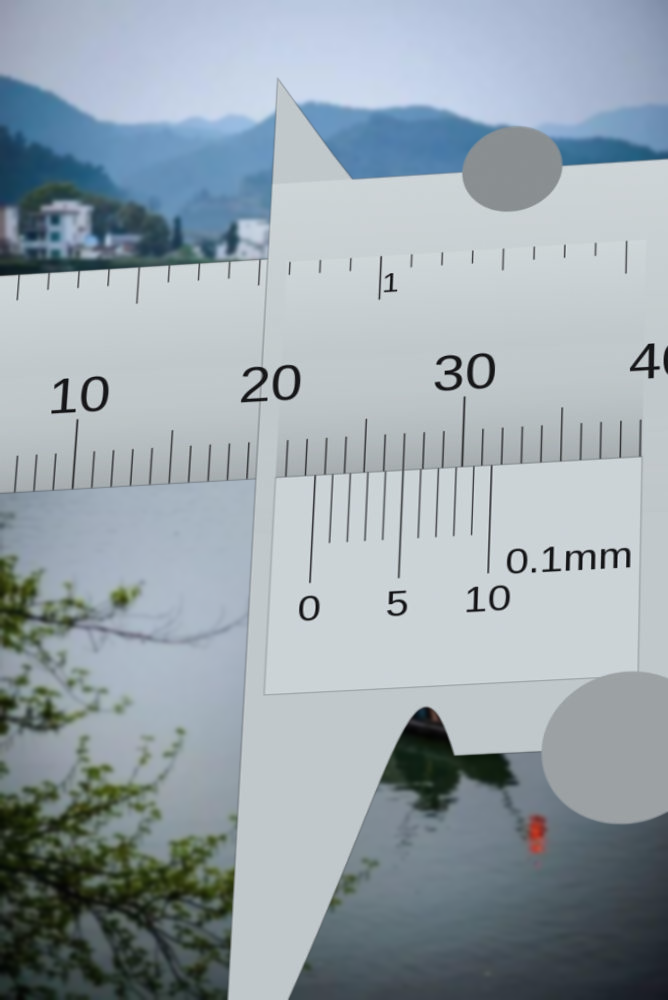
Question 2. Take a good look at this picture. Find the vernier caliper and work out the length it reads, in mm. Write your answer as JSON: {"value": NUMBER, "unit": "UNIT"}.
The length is {"value": 22.5, "unit": "mm"}
